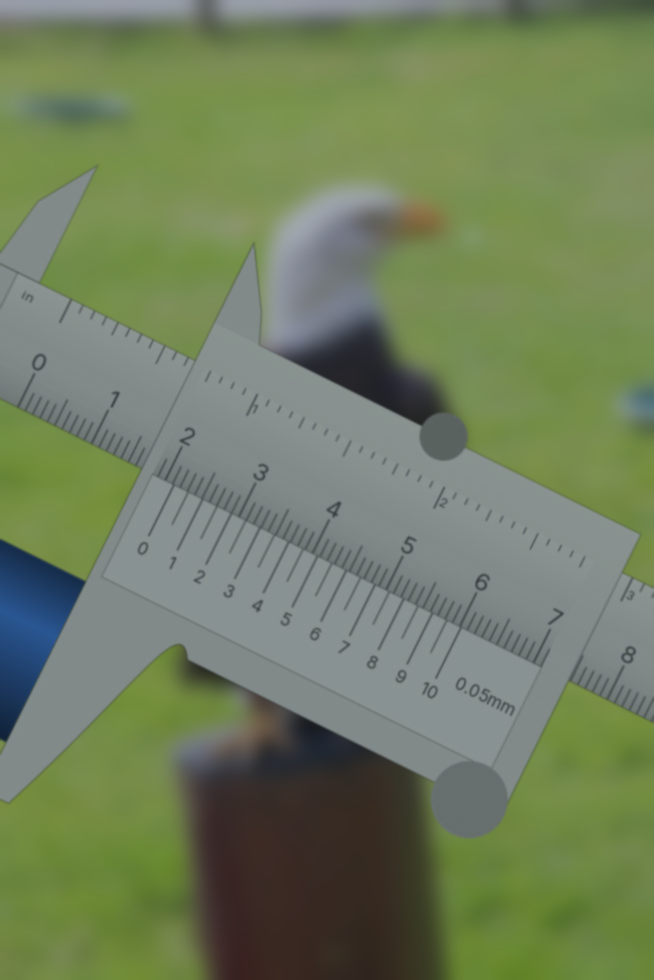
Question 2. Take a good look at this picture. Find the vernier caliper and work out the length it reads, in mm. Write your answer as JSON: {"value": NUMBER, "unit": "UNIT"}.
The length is {"value": 21.2, "unit": "mm"}
